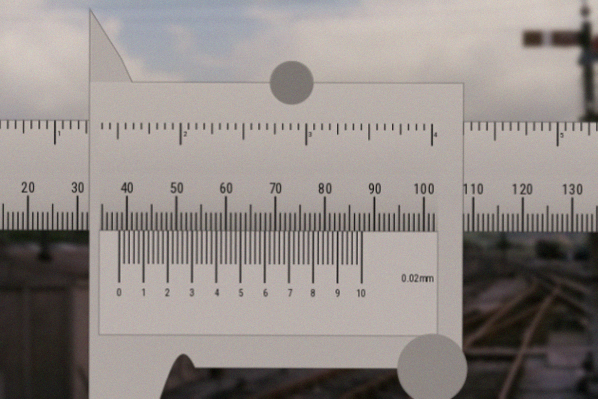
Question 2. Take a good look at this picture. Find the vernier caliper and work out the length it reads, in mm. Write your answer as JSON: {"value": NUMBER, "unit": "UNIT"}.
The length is {"value": 38.5, "unit": "mm"}
